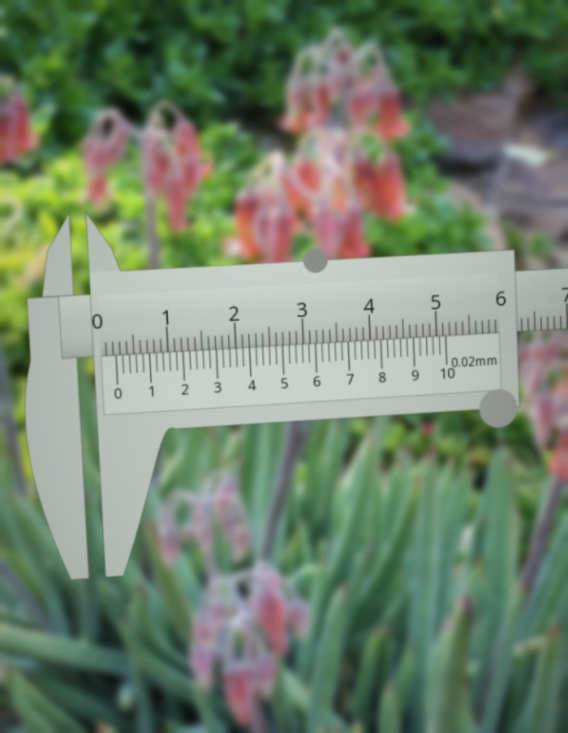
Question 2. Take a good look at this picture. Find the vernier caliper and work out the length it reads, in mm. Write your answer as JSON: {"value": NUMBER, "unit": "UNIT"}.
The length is {"value": 2.4, "unit": "mm"}
